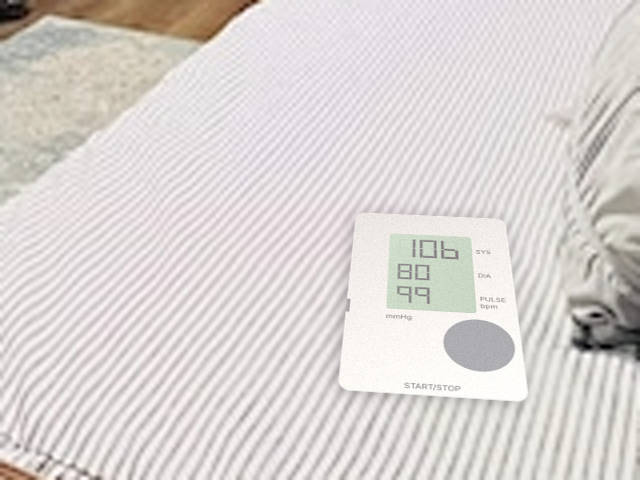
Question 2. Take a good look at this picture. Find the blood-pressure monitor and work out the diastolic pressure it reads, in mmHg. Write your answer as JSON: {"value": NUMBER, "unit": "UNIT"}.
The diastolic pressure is {"value": 80, "unit": "mmHg"}
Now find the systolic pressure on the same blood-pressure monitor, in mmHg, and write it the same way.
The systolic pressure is {"value": 106, "unit": "mmHg"}
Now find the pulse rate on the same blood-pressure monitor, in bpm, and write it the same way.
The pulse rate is {"value": 99, "unit": "bpm"}
